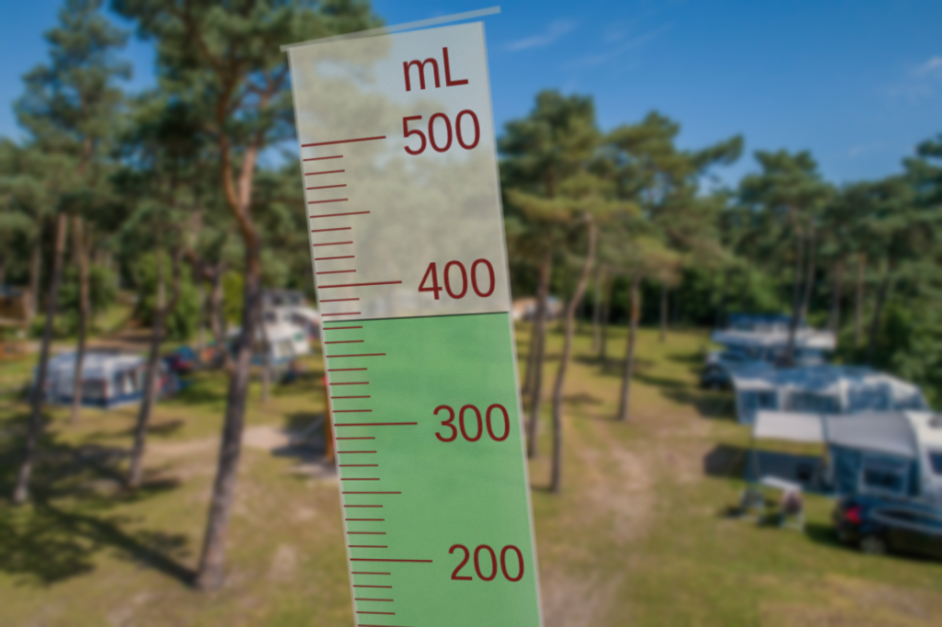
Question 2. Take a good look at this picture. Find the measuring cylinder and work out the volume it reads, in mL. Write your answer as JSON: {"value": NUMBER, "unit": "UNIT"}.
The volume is {"value": 375, "unit": "mL"}
